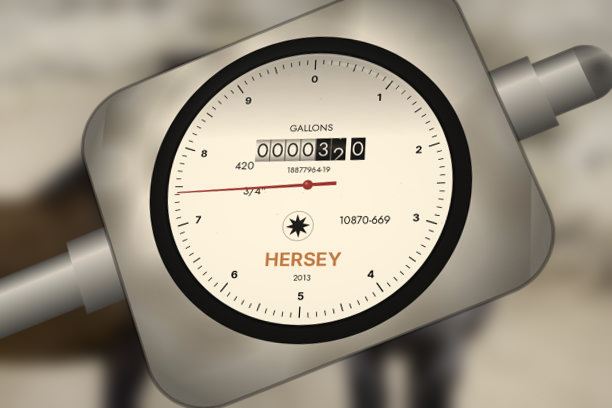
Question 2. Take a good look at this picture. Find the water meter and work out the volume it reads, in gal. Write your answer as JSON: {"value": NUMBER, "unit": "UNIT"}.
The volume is {"value": 317.4, "unit": "gal"}
